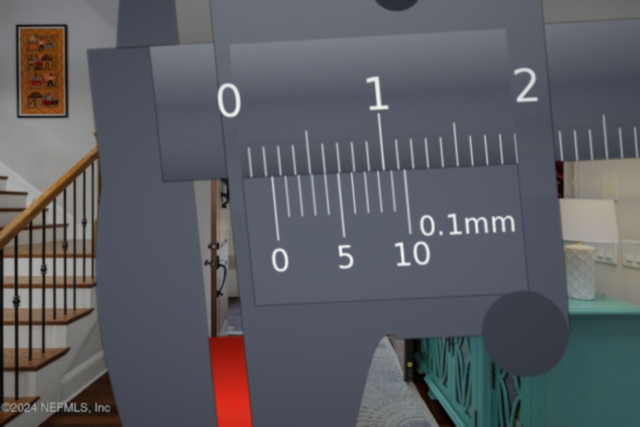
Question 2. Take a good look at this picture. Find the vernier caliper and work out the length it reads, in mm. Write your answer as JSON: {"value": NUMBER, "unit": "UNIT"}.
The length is {"value": 2.4, "unit": "mm"}
